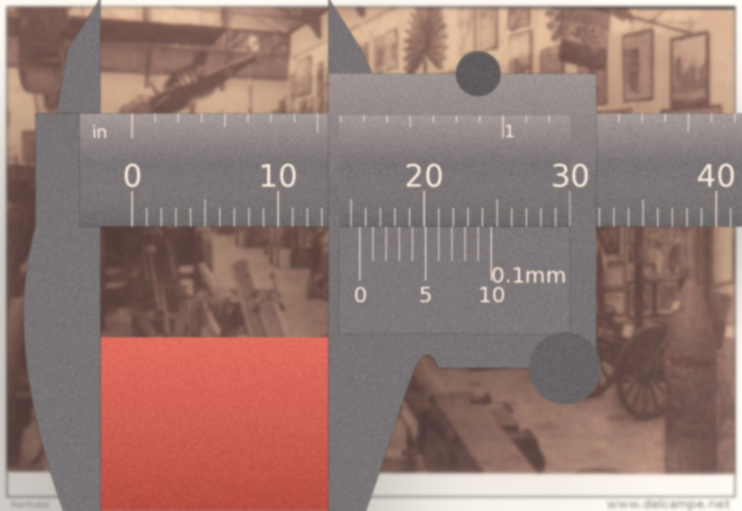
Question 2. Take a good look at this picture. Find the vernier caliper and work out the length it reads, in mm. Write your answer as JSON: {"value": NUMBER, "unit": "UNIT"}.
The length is {"value": 15.6, "unit": "mm"}
